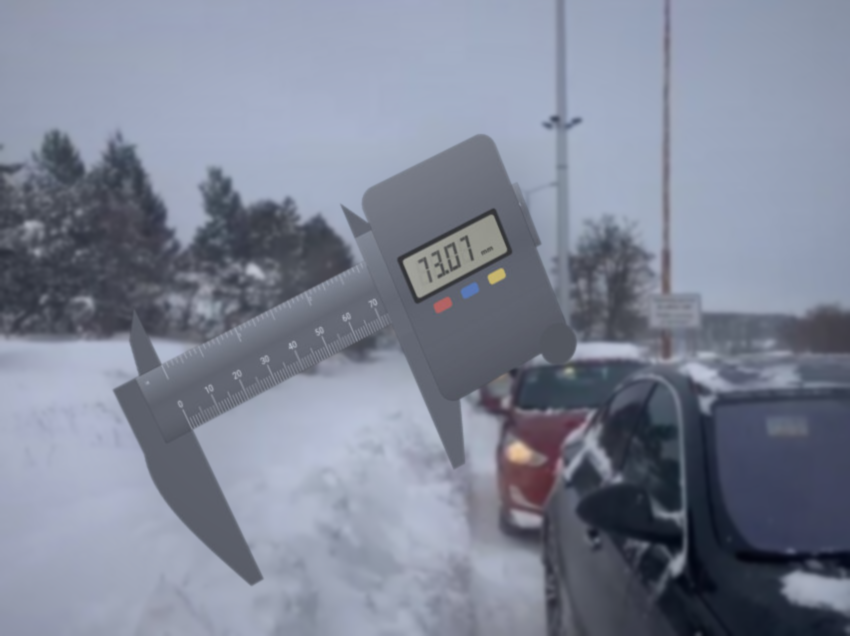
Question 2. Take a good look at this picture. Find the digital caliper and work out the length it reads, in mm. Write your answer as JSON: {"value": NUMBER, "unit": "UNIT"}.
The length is {"value": 73.07, "unit": "mm"}
